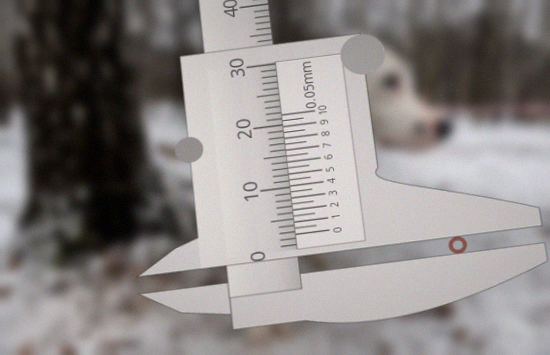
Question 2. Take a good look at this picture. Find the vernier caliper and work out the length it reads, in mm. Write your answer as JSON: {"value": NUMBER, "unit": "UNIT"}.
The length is {"value": 2.6, "unit": "mm"}
